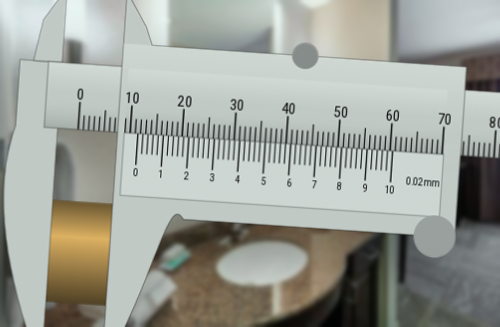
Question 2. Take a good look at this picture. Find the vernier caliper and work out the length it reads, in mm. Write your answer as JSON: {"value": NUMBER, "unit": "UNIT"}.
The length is {"value": 11.5, "unit": "mm"}
